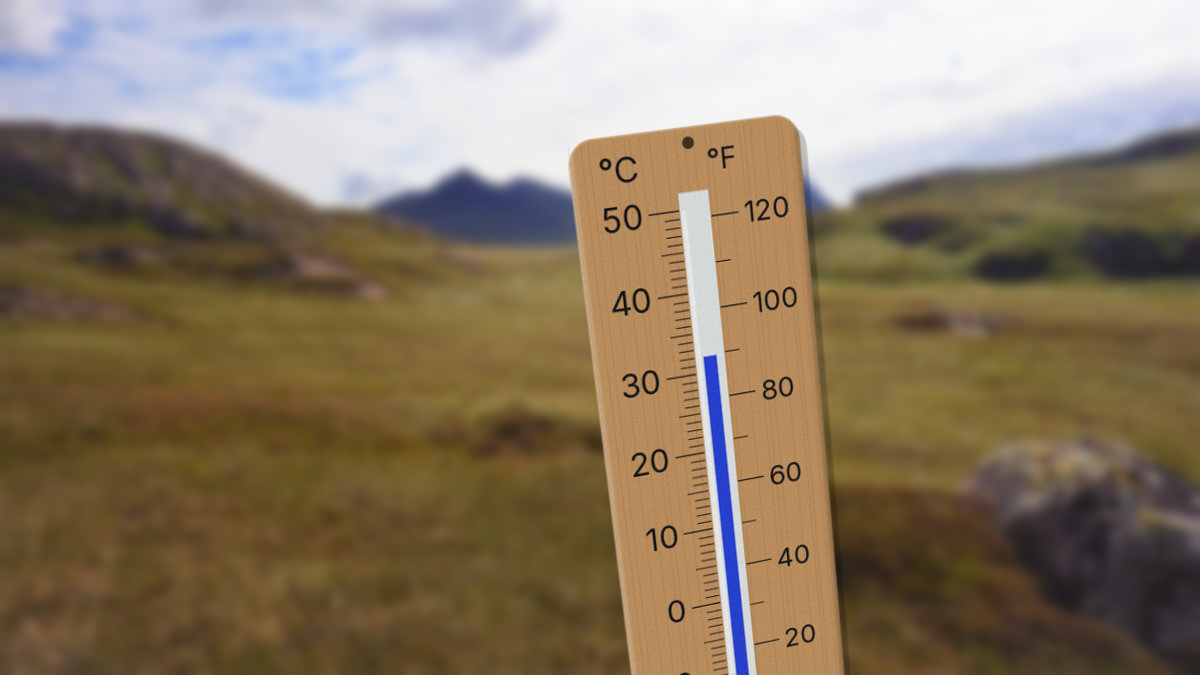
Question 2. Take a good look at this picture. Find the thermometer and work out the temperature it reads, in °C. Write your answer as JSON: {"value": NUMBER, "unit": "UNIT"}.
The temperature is {"value": 32, "unit": "°C"}
